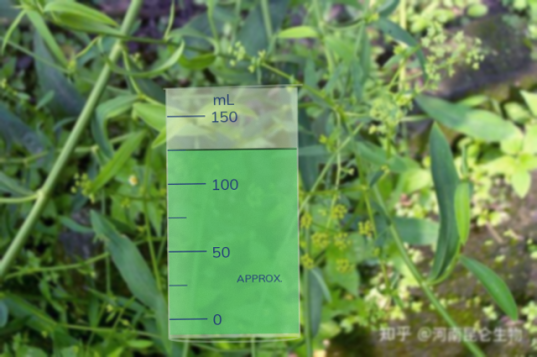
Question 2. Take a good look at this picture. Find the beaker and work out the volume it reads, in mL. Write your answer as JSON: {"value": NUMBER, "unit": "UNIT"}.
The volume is {"value": 125, "unit": "mL"}
